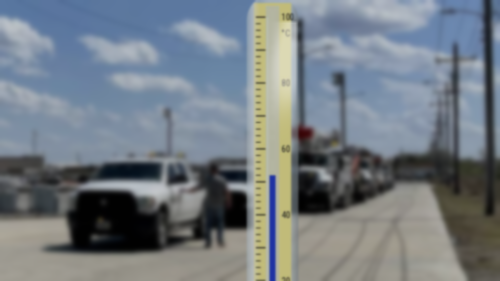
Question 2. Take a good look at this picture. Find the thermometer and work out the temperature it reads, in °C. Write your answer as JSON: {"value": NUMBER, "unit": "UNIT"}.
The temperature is {"value": 52, "unit": "°C"}
